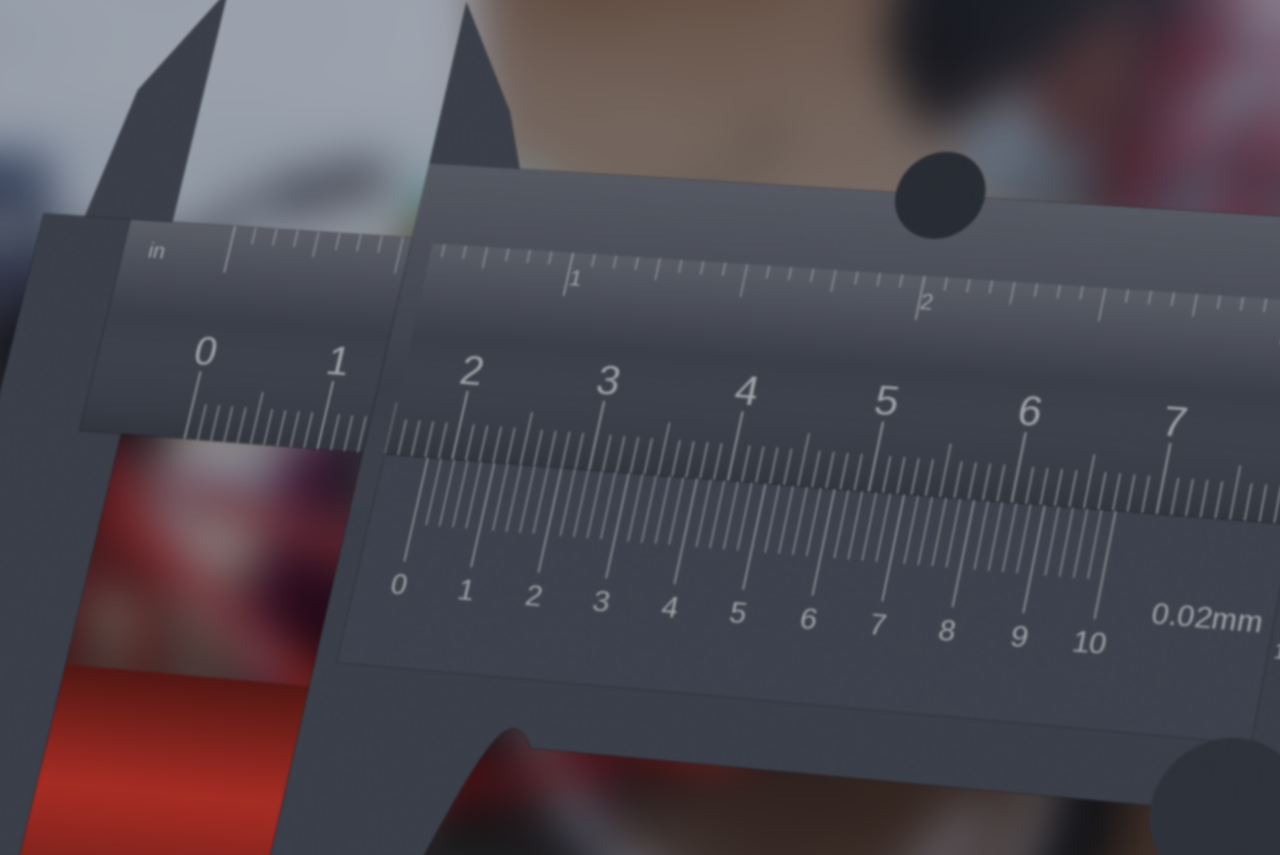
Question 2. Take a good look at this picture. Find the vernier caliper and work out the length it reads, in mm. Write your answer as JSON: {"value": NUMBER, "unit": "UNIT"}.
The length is {"value": 18.2, "unit": "mm"}
